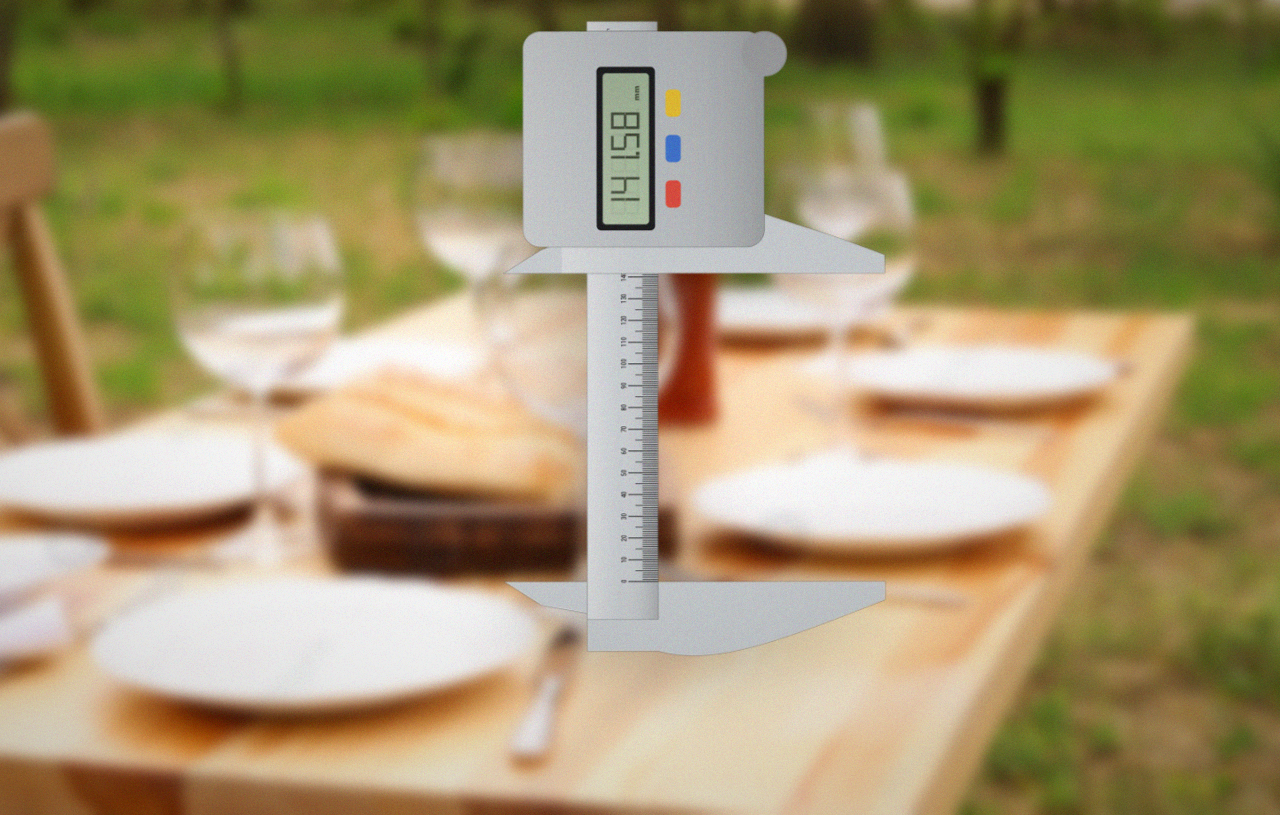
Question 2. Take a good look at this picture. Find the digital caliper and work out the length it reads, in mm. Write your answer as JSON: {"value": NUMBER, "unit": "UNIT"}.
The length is {"value": 141.58, "unit": "mm"}
